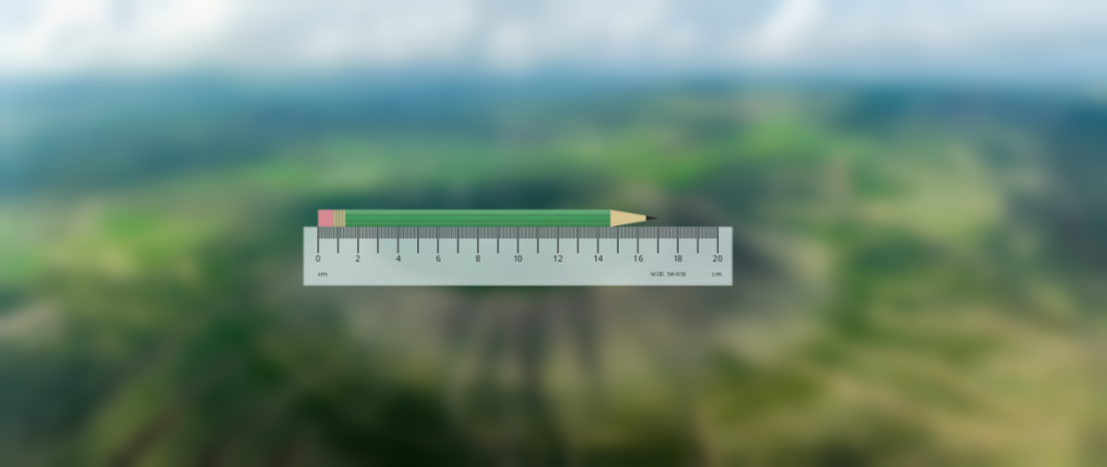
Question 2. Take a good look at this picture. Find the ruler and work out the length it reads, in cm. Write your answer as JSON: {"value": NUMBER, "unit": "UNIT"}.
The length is {"value": 17, "unit": "cm"}
